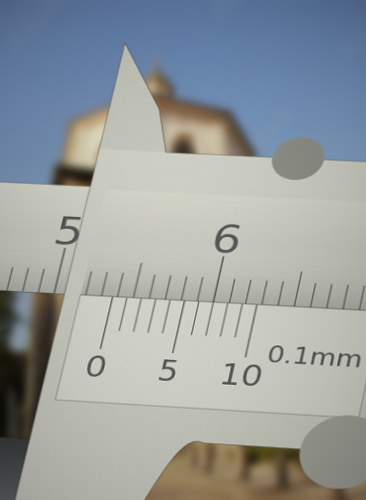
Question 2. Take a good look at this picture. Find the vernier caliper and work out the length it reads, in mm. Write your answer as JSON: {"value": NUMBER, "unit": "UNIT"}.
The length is {"value": 53.7, "unit": "mm"}
